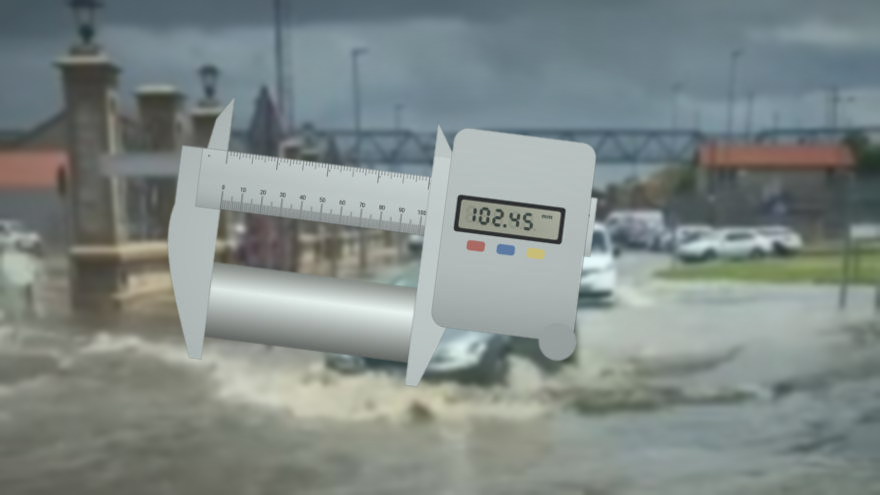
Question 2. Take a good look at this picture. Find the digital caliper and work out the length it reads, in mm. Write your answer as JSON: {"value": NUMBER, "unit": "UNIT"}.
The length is {"value": 102.45, "unit": "mm"}
